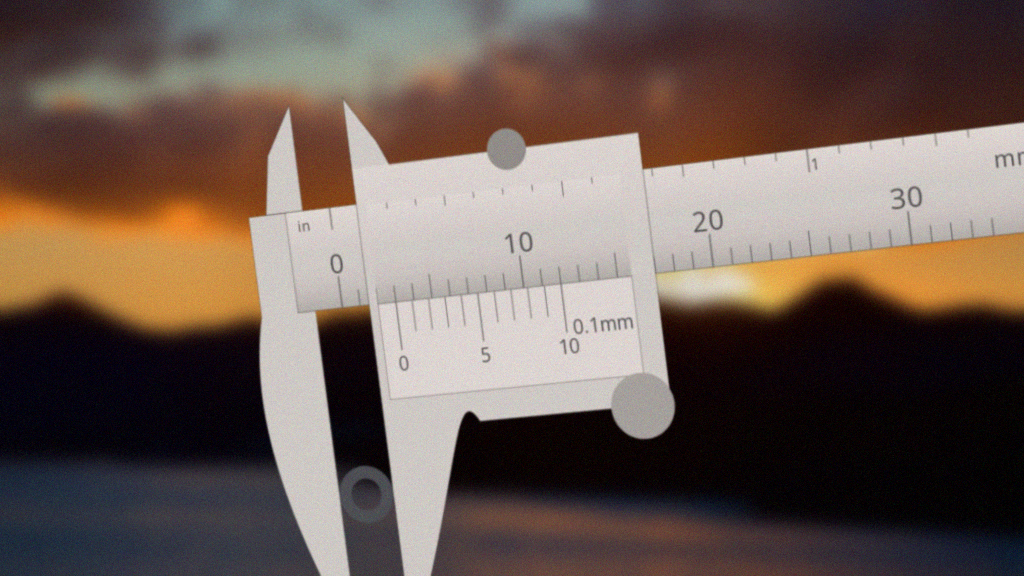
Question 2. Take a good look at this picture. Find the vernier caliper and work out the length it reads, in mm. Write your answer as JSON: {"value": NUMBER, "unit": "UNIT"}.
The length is {"value": 3.0, "unit": "mm"}
